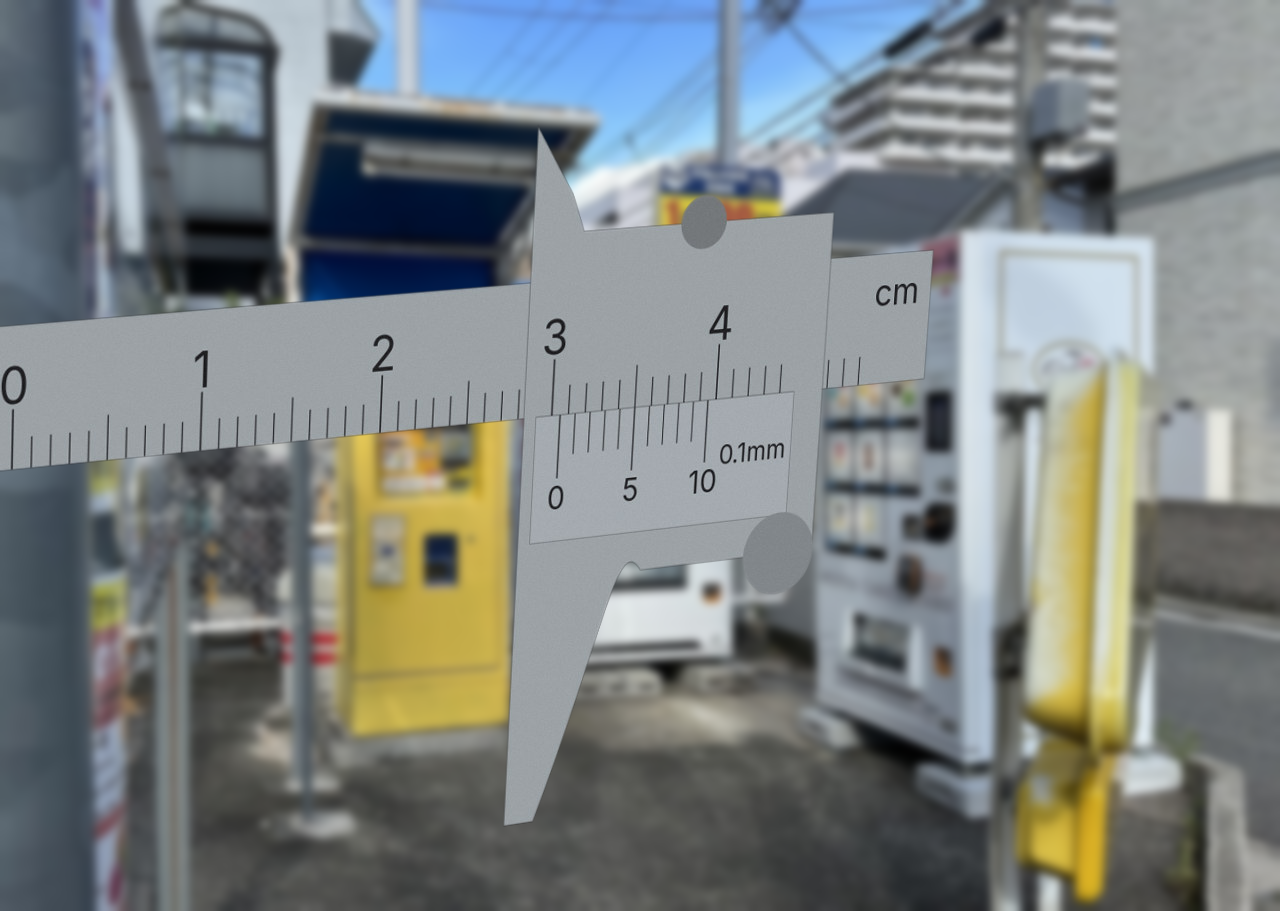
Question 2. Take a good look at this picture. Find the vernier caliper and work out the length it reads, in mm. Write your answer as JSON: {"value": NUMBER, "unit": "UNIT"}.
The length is {"value": 30.5, "unit": "mm"}
